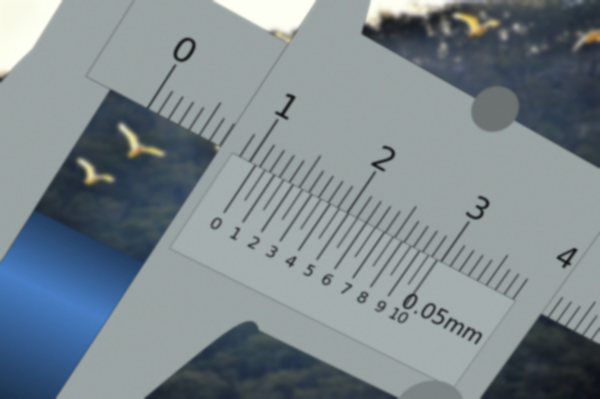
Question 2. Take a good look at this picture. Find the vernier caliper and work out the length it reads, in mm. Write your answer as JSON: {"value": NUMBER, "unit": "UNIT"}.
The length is {"value": 10.6, "unit": "mm"}
